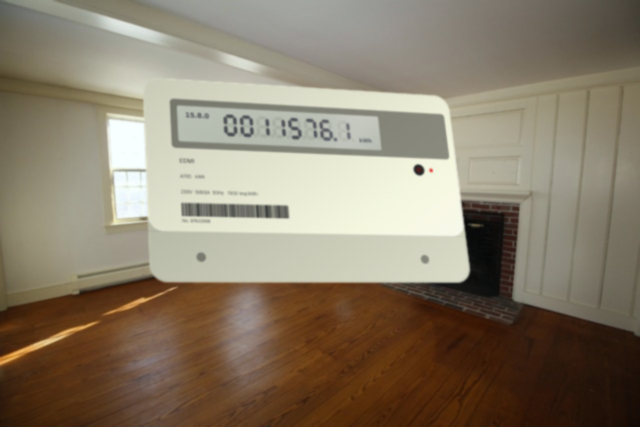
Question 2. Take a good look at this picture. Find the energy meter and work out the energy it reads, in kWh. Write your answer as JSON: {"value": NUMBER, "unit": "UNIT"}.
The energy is {"value": 11576.1, "unit": "kWh"}
